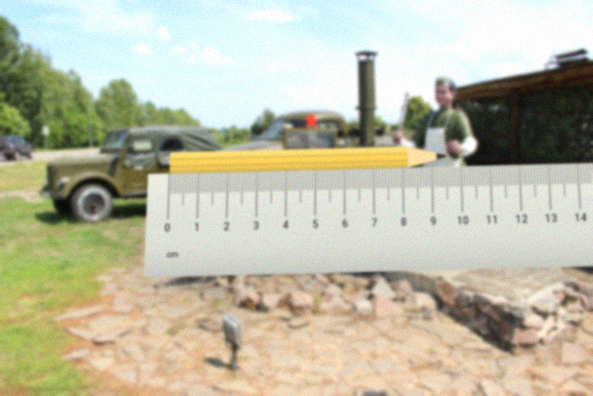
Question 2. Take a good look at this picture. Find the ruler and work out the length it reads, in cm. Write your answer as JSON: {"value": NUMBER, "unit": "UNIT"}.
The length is {"value": 9.5, "unit": "cm"}
